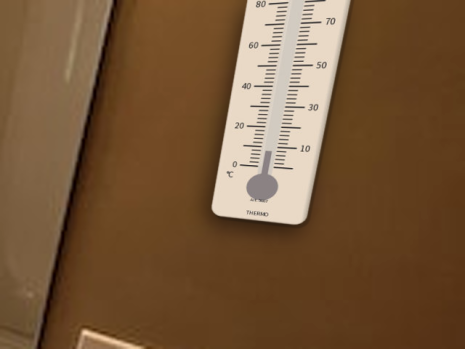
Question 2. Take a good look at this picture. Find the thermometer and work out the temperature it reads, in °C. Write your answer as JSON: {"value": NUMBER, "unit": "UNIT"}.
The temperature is {"value": 8, "unit": "°C"}
